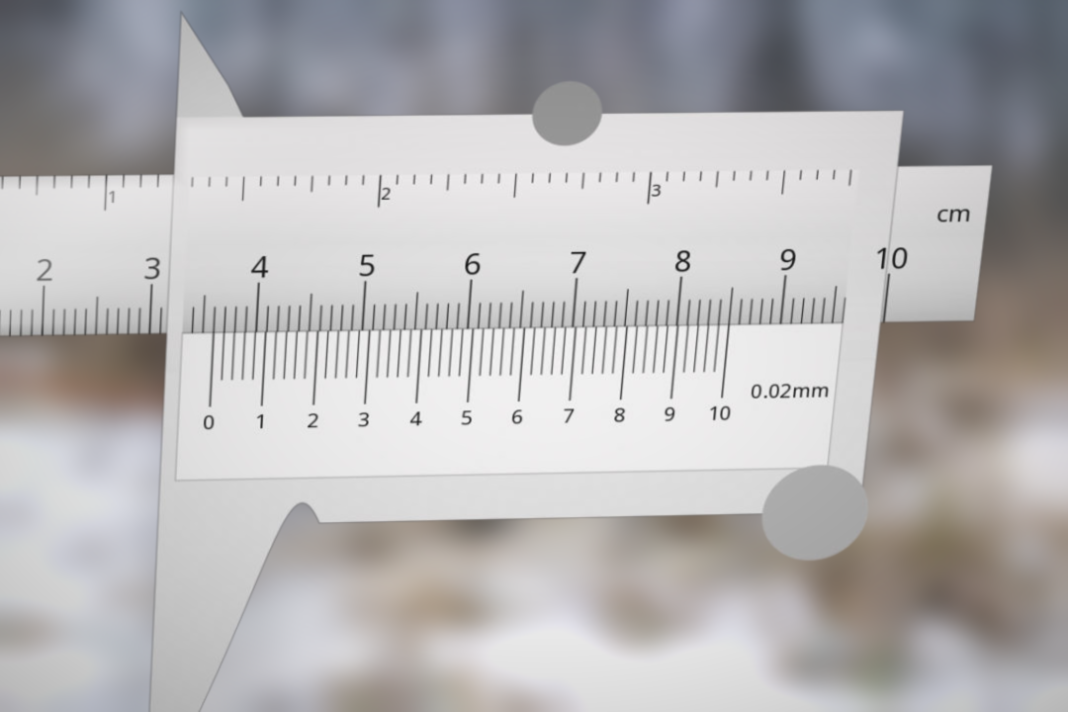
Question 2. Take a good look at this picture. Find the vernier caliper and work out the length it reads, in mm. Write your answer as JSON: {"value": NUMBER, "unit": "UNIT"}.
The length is {"value": 36.0, "unit": "mm"}
